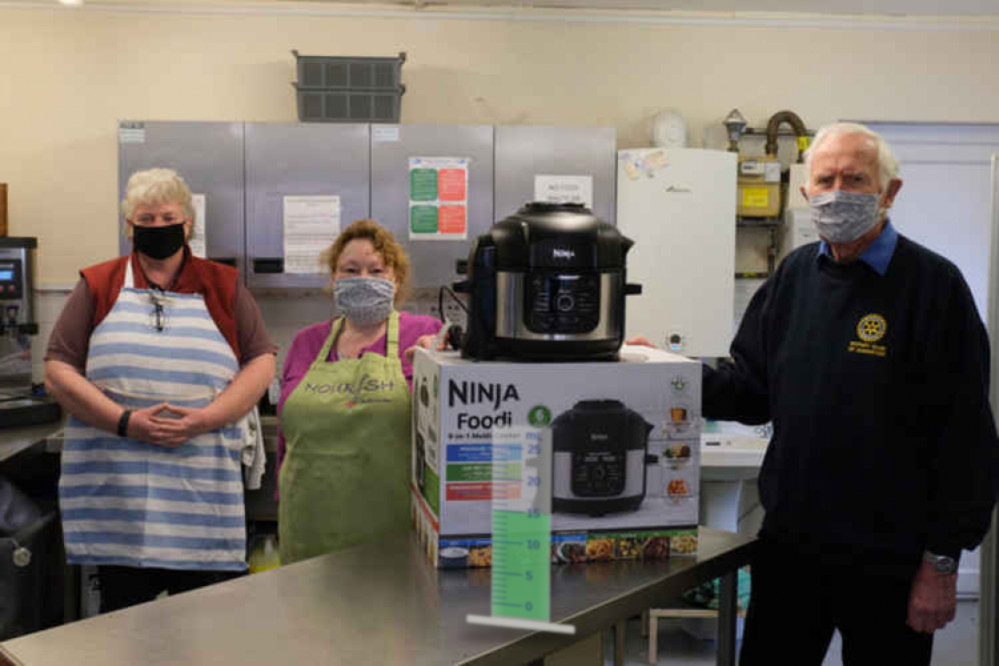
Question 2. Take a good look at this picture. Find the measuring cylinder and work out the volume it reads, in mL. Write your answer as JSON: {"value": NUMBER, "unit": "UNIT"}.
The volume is {"value": 15, "unit": "mL"}
